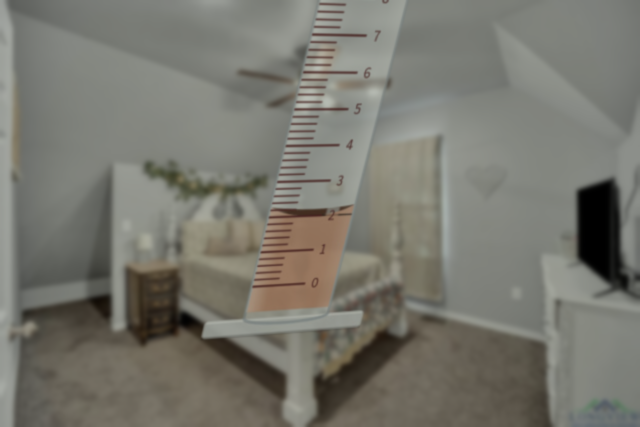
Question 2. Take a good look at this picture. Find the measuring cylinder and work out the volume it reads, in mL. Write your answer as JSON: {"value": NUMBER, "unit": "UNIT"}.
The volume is {"value": 2, "unit": "mL"}
